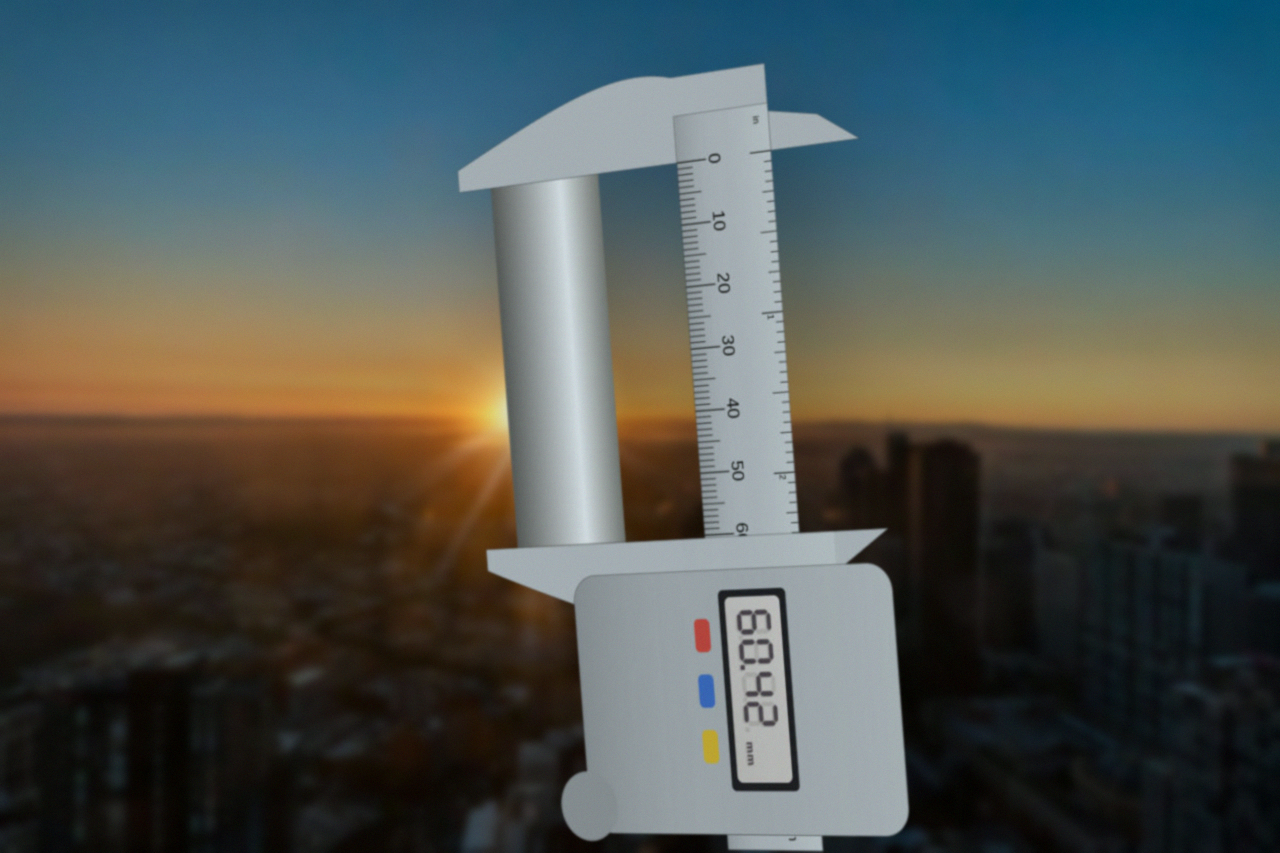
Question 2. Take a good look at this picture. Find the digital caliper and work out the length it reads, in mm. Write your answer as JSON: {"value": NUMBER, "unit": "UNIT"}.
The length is {"value": 60.42, "unit": "mm"}
